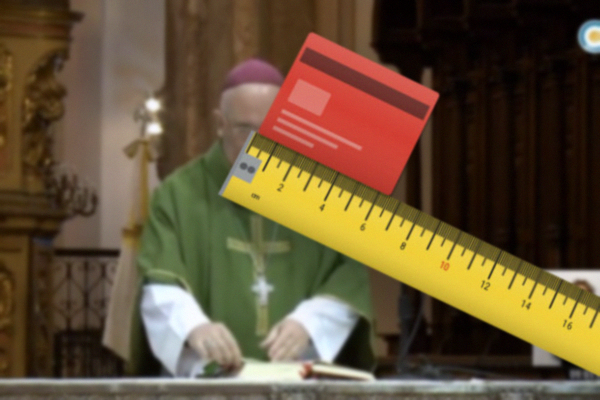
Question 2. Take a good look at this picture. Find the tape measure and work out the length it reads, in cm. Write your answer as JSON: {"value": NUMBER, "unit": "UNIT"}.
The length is {"value": 6.5, "unit": "cm"}
